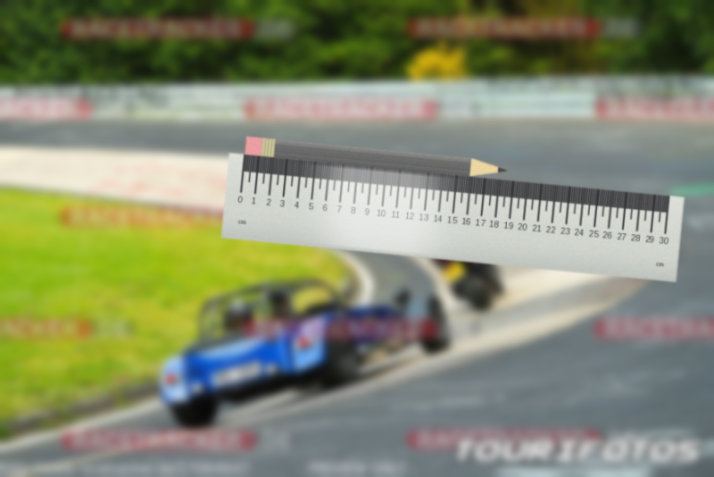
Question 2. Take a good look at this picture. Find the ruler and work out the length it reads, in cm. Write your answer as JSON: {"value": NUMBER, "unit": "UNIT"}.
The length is {"value": 18.5, "unit": "cm"}
